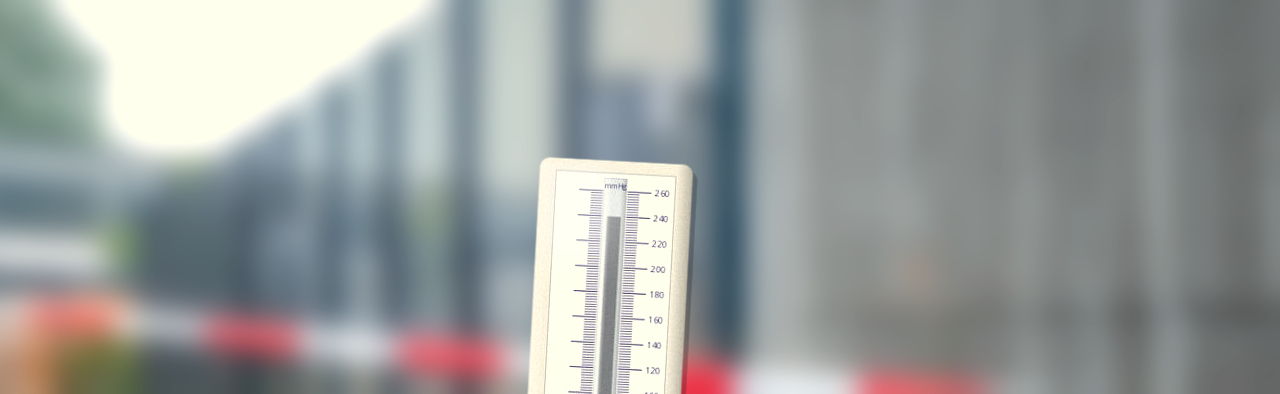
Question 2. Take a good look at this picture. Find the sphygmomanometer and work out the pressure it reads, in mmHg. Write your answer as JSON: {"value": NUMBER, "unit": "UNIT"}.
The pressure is {"value": 240, "unit": "mmHg"}
